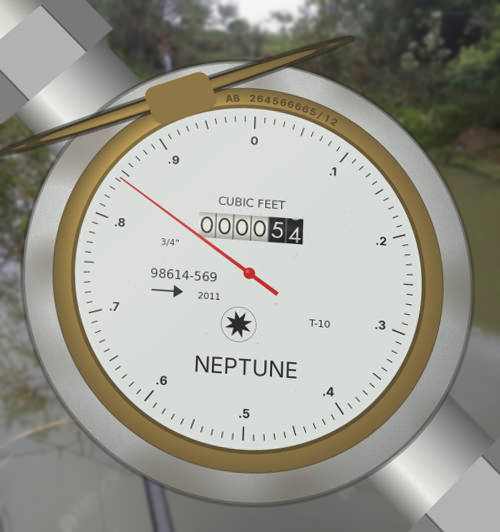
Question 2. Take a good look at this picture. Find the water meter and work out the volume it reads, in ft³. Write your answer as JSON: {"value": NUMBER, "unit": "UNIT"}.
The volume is {"value": 53.84, "unit": "ft³"}
